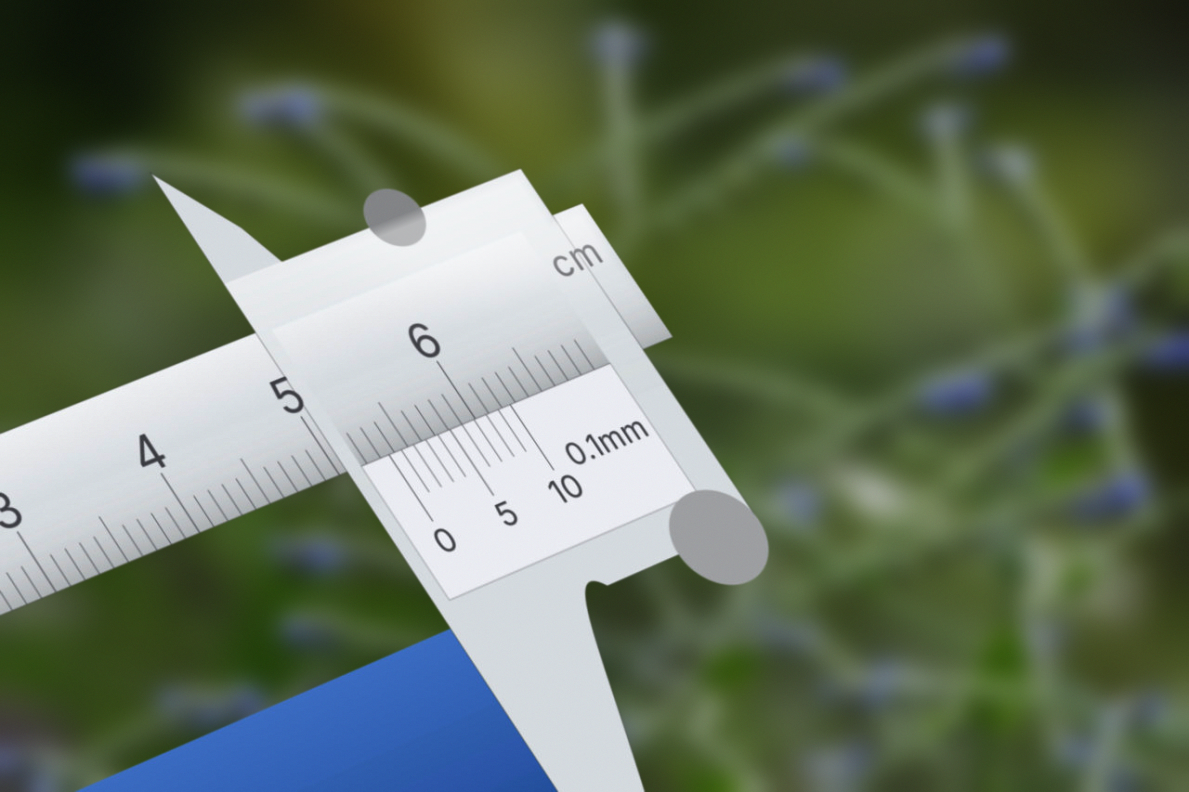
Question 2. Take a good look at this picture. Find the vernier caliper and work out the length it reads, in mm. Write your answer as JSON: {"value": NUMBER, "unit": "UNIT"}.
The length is {"value": 53.6, "unit": "mm"}
